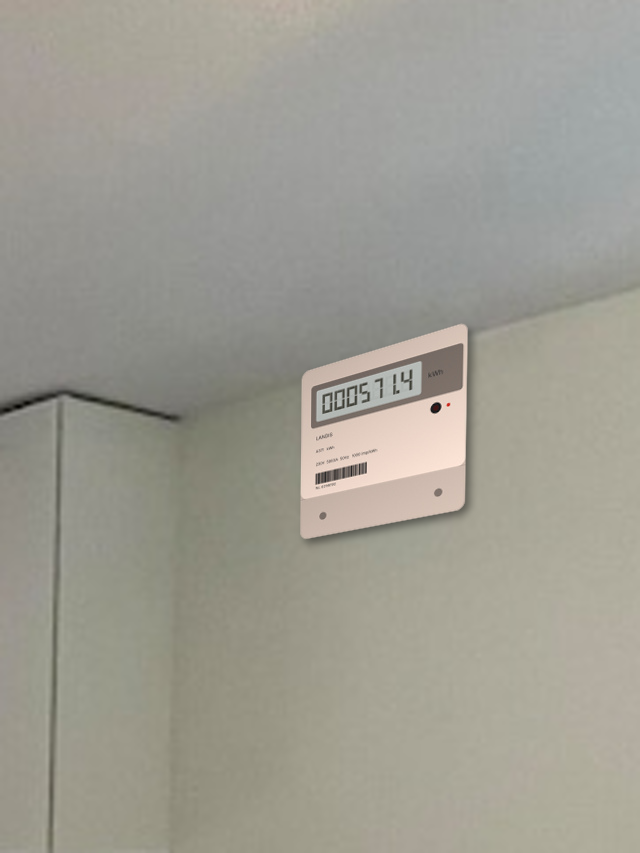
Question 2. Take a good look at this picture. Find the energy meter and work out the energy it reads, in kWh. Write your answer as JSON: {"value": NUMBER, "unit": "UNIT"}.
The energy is {"value": 571.4, "unit": "kWh"}
